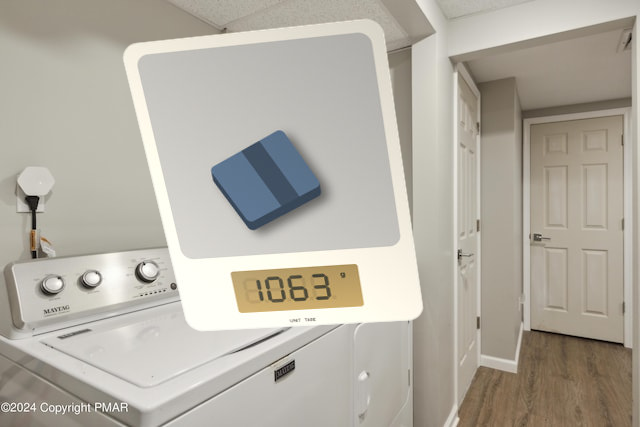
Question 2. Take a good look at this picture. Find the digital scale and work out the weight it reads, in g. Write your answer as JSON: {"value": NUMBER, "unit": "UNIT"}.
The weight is {"value": 1063, "unit": "g"}
